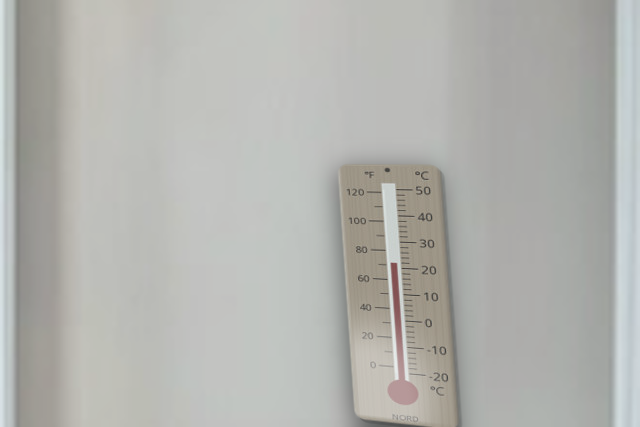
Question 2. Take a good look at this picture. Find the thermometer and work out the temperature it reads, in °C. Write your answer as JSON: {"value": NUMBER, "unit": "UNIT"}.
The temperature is {"value": 22, "unit": "°C"}
